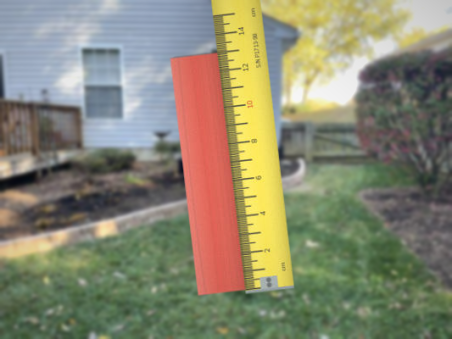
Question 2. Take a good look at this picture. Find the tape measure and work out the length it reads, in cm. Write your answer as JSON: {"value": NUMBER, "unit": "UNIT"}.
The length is {"value": 13, "unit": "cm"}
